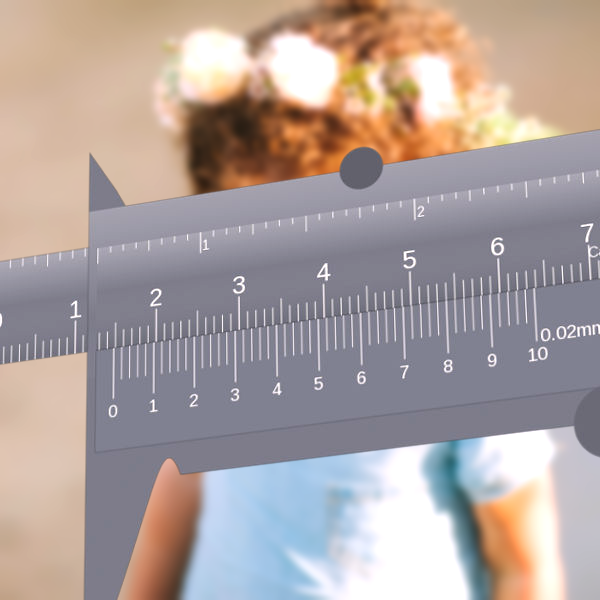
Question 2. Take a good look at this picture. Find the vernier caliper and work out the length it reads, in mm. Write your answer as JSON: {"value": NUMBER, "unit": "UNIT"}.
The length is {"value": 14.8, "unit": "mm"}
